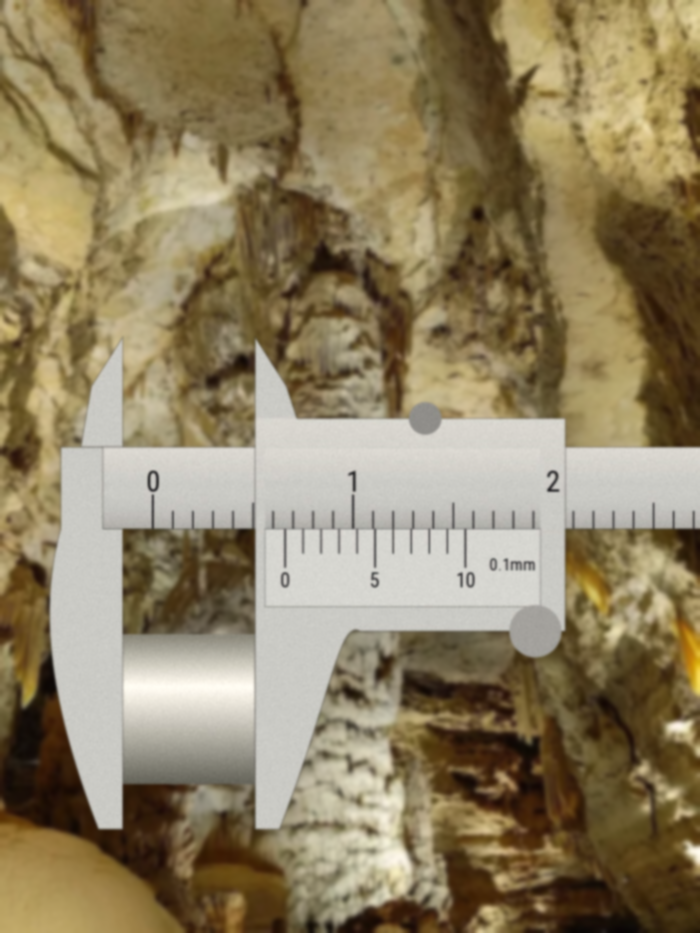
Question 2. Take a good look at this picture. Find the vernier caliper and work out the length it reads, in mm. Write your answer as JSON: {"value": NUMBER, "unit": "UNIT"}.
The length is {"value": 6.6, "unit": "mm"}
